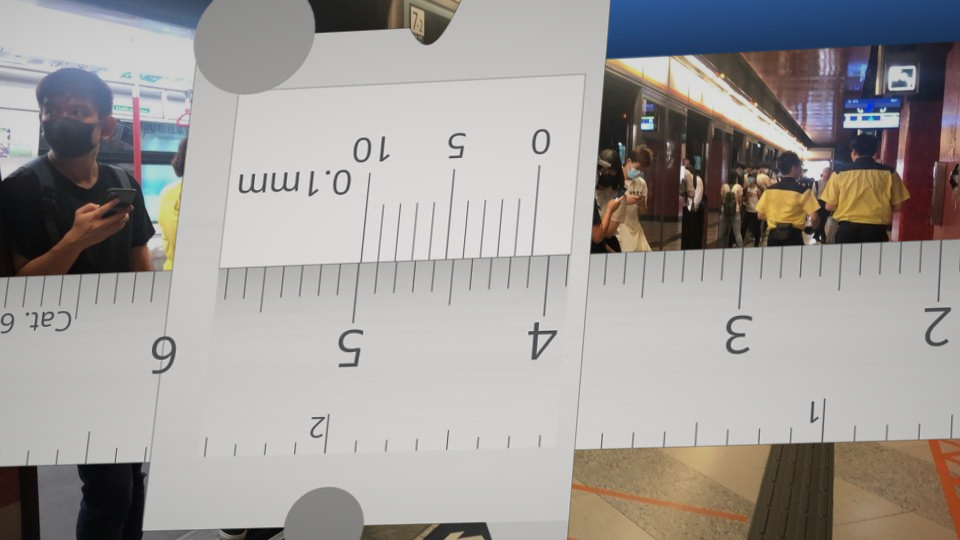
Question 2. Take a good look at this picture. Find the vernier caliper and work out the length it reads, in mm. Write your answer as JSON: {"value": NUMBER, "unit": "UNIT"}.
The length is {"value": 40.9, "unit": "mm"}
